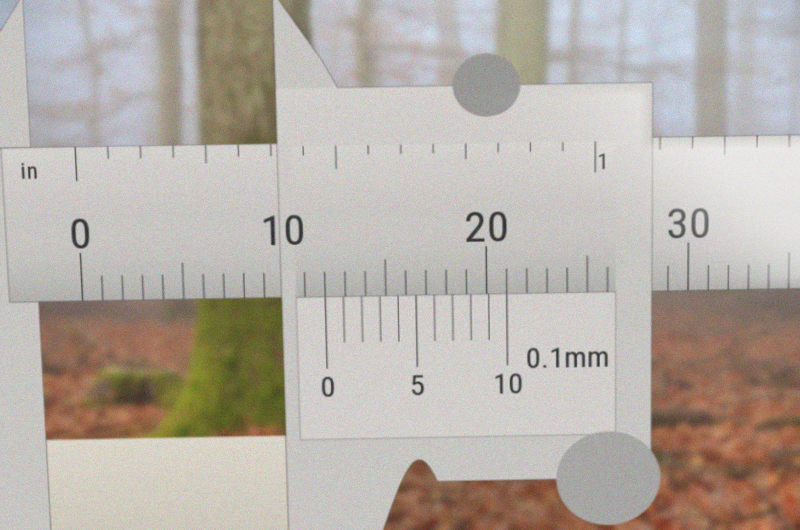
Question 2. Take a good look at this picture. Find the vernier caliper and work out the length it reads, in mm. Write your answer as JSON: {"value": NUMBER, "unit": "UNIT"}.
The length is {"value": 12.0, "unit": "mm"}
